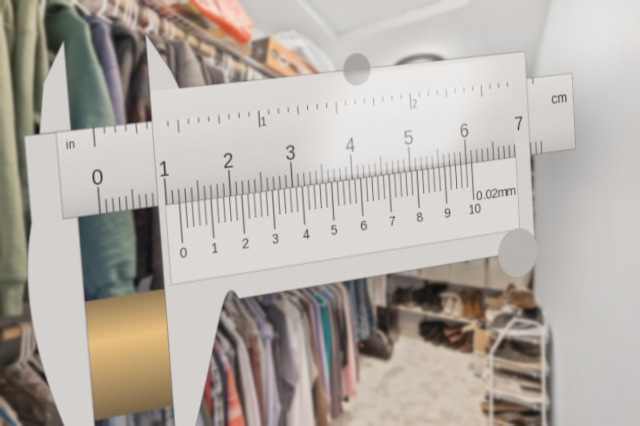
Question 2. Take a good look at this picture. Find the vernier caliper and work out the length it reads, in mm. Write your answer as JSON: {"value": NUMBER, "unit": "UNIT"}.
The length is {"value": 12.0, "unit": "mm"}
